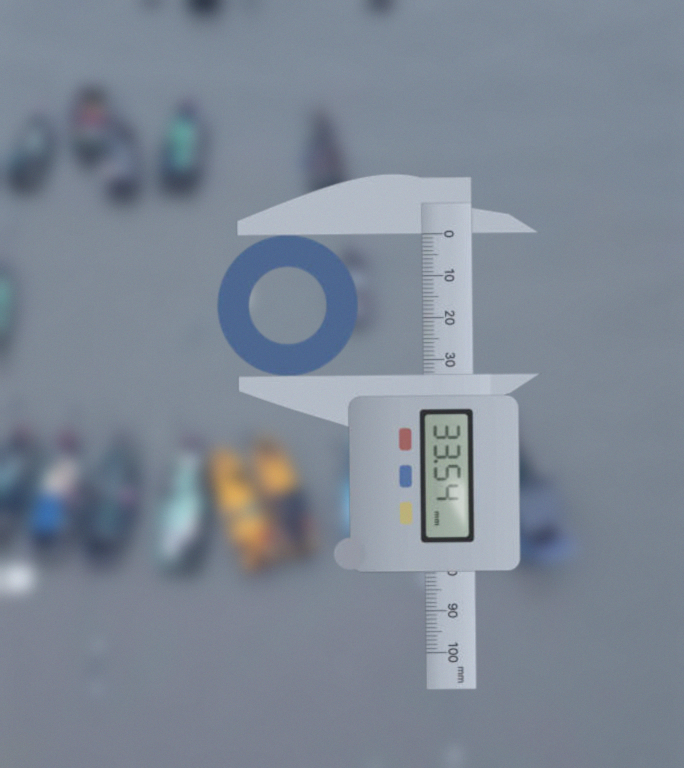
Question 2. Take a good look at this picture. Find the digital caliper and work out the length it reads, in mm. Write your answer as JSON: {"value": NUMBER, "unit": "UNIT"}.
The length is {"value": 33.54, "unit": "mm"}
